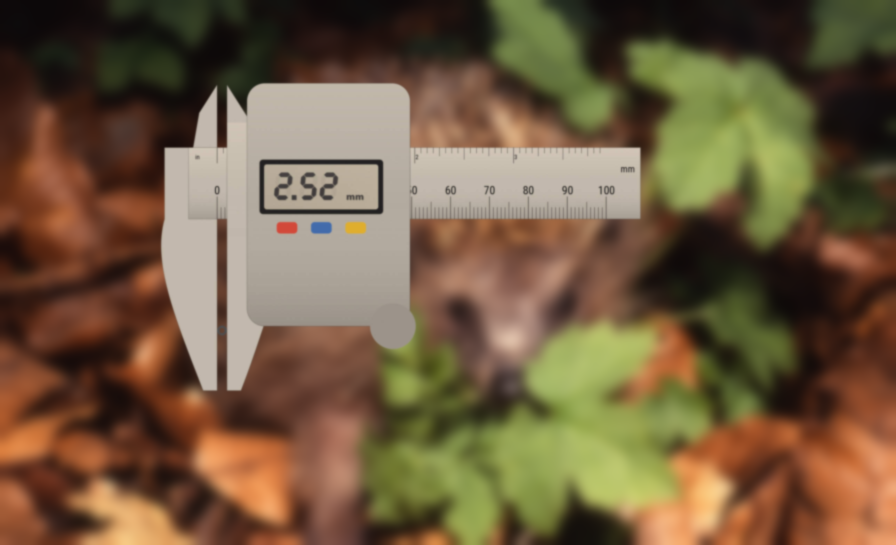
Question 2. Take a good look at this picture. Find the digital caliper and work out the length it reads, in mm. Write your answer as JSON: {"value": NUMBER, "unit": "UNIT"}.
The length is {"value": 2.52, "unit": "mm"}
